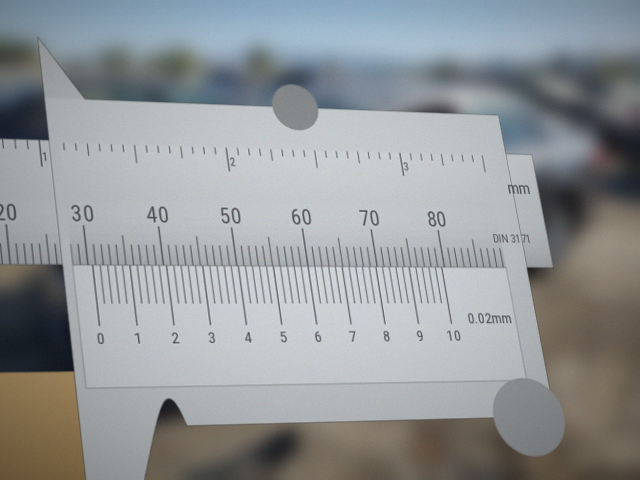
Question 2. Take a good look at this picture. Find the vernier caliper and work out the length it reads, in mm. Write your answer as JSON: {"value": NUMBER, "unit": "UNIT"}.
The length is {"value": 30.6, "unit": "mm"}
